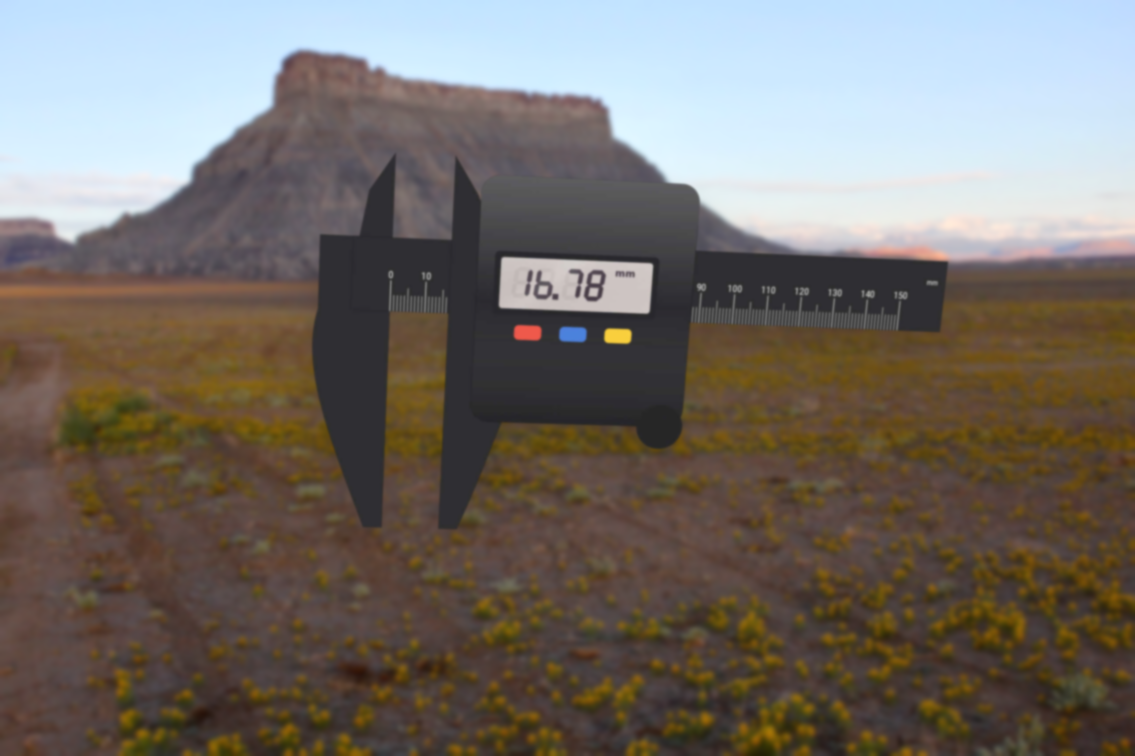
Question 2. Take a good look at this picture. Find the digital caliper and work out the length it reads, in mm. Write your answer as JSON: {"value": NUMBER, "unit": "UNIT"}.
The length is {"value": 16.78, "unit": "mm"}
